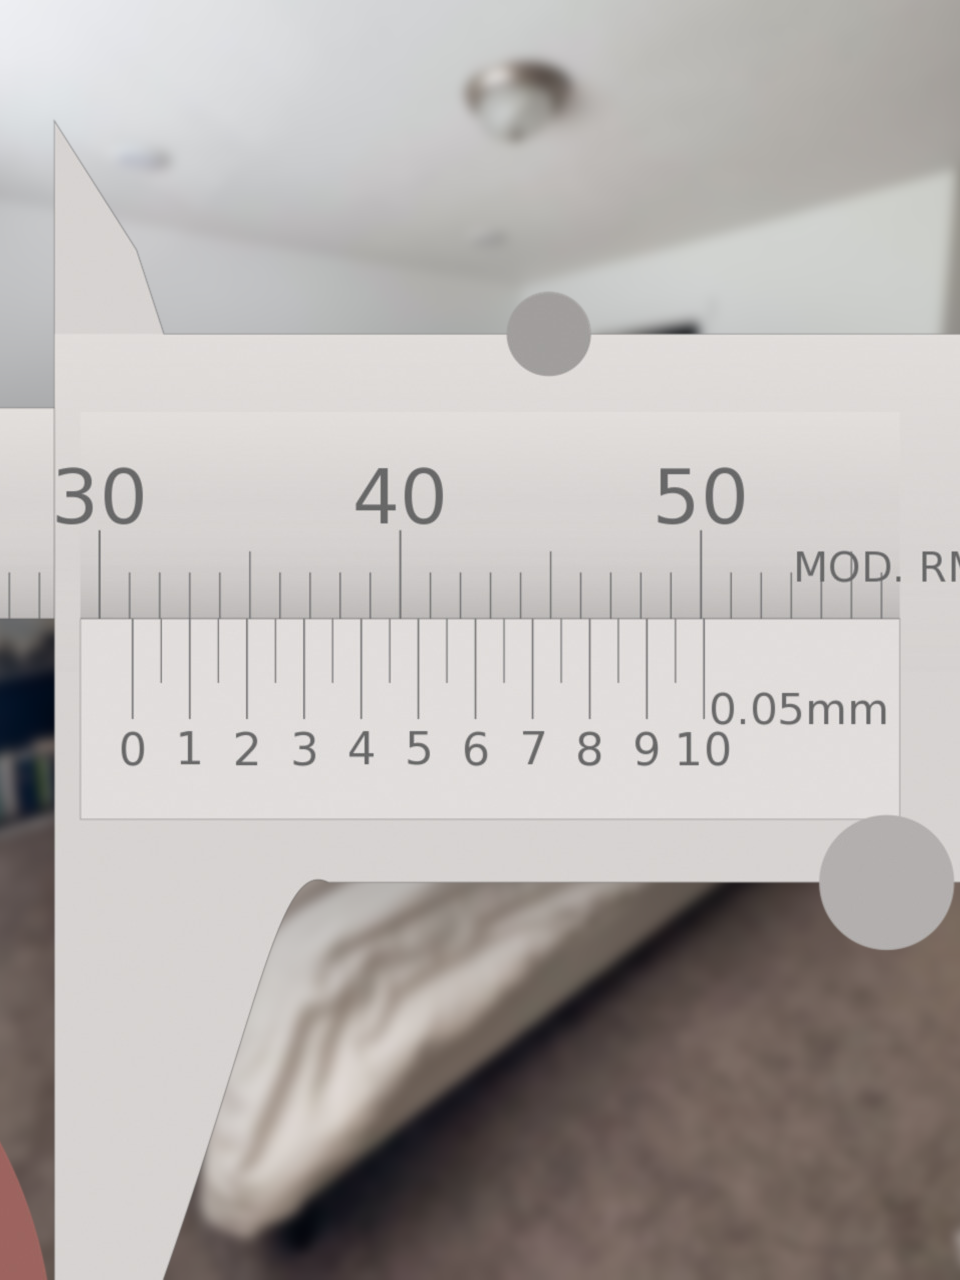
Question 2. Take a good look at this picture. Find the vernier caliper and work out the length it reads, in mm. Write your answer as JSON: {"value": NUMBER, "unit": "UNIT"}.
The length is {"value": 31.10, "unit": "mm"}
